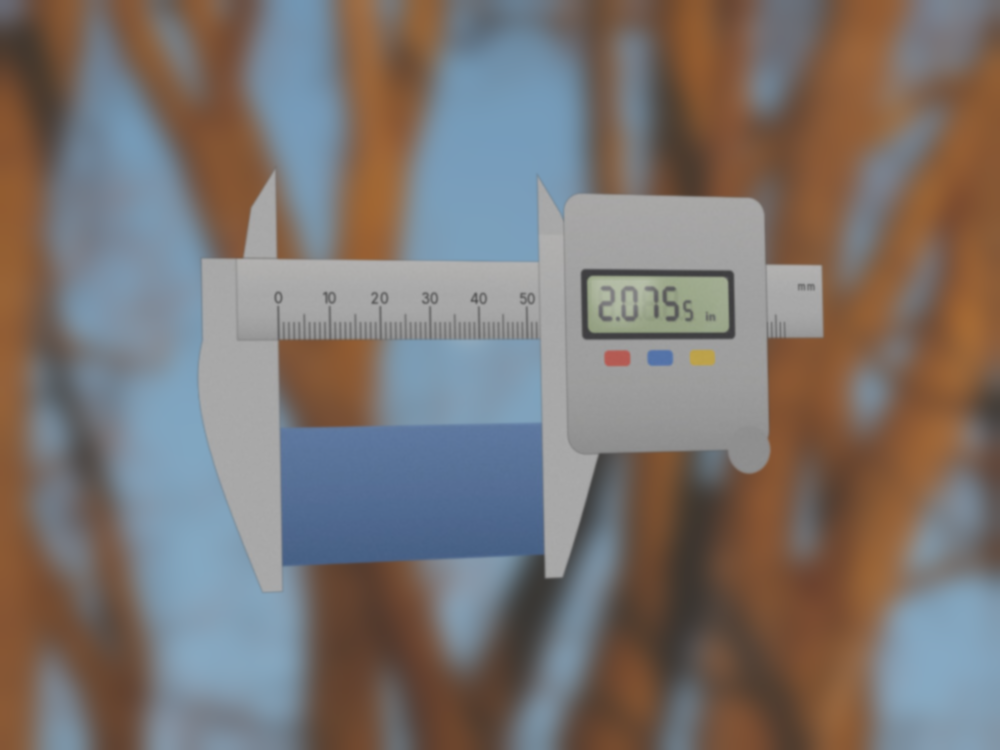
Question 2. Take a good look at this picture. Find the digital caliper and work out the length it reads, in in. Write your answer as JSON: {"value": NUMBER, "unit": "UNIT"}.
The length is {"value": 2.0755, "unit": "in"}
